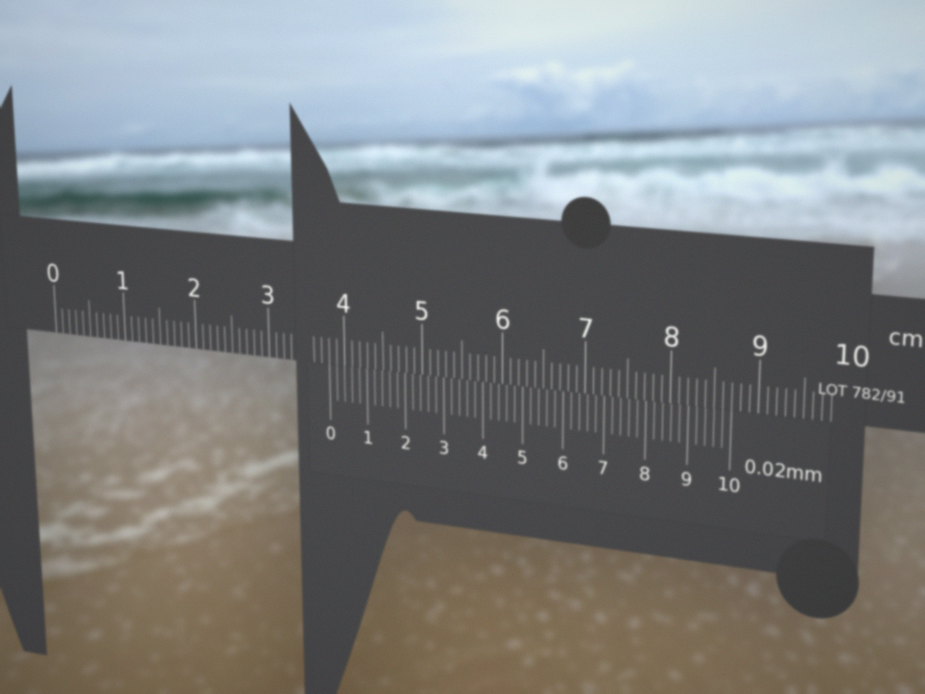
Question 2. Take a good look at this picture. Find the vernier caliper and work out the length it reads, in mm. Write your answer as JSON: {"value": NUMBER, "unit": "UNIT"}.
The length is {"value": 38.0, "unit": "mm"}
